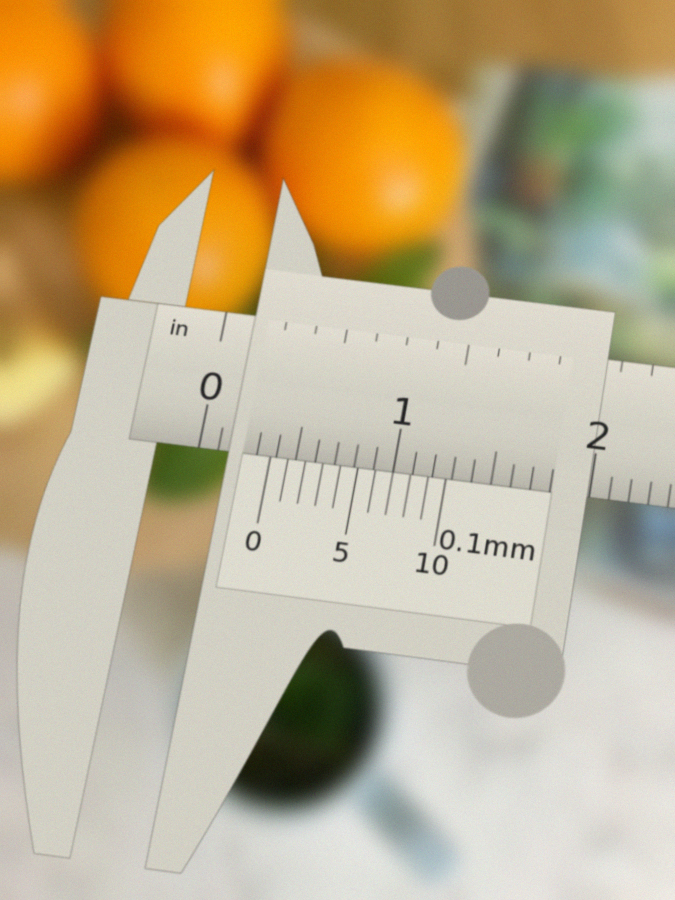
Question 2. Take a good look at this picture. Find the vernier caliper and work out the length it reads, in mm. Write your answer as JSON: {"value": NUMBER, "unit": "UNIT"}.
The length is {"value": 3.7, "unit": "mm"}
